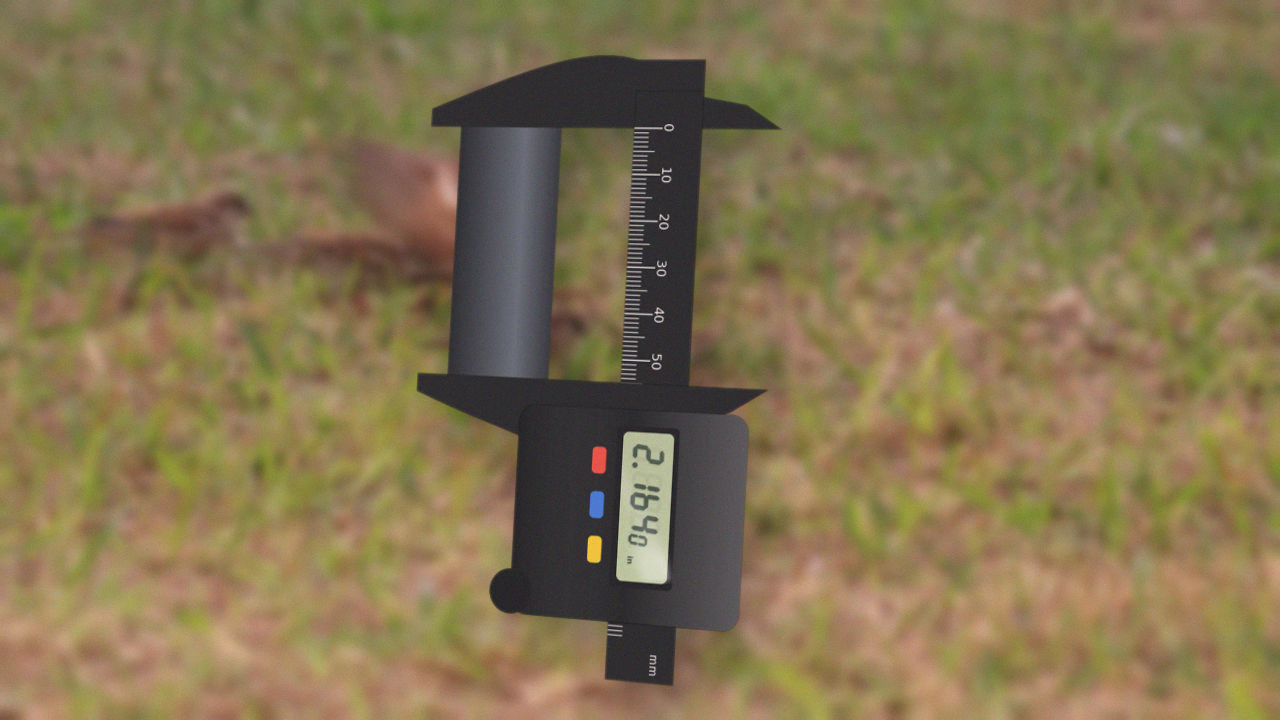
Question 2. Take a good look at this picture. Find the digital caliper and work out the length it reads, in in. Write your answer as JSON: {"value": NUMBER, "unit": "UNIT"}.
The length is {"value": 2.1640, "unit": "in"}
